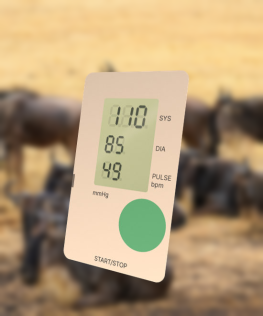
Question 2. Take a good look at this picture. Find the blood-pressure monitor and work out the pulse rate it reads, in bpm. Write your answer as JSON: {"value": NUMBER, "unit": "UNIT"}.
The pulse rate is {"value": 49, "unit": "bpm"}
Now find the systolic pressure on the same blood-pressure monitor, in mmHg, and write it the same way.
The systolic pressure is {"value": 110, "unit": "mmHg"}
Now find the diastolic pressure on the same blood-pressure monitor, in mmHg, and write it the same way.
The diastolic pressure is {"value": 85, "unit": "mmHg"}
